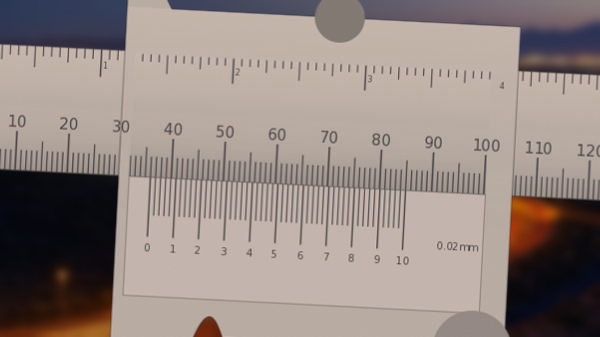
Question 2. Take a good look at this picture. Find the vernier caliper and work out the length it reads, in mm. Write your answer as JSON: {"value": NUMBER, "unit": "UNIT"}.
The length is {"value": 36.0, "unit": "mm"}
